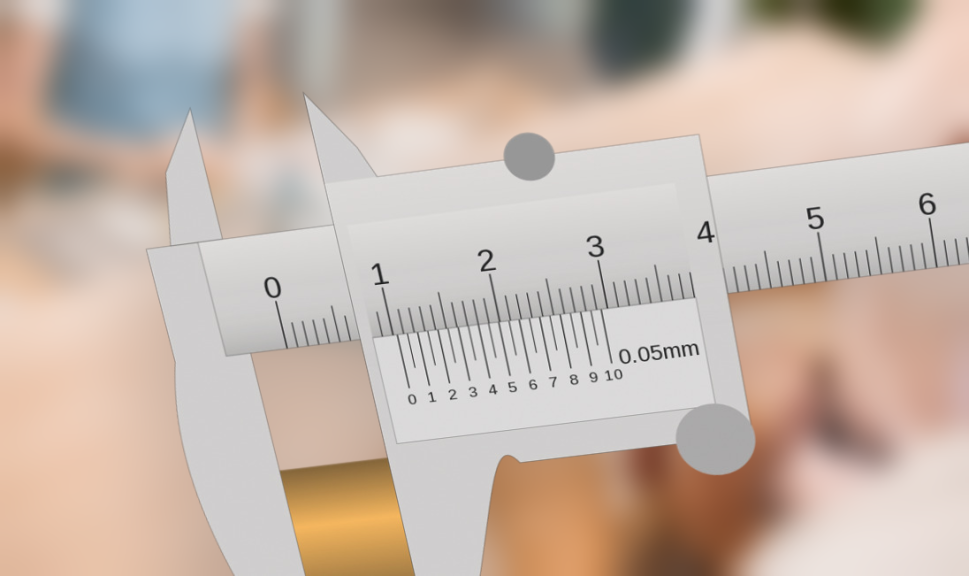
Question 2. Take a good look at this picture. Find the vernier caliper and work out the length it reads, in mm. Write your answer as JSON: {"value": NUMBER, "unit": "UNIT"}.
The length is {"value": 10.4, "unit": "mm"}
